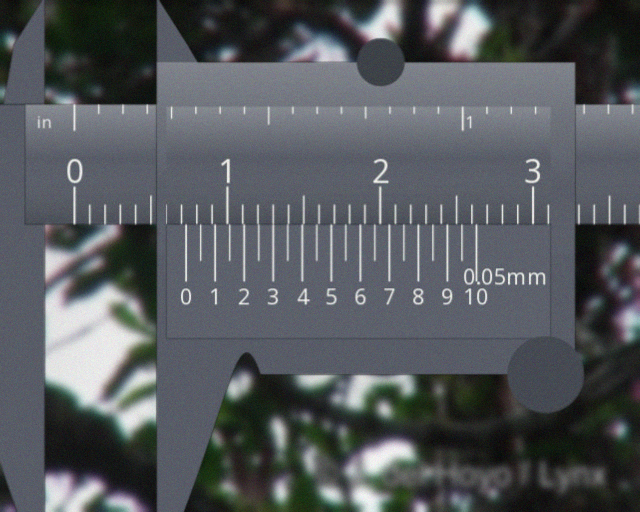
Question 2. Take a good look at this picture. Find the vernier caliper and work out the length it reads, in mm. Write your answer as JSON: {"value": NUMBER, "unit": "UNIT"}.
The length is {"value": 7.3, "unit": "mm"}
